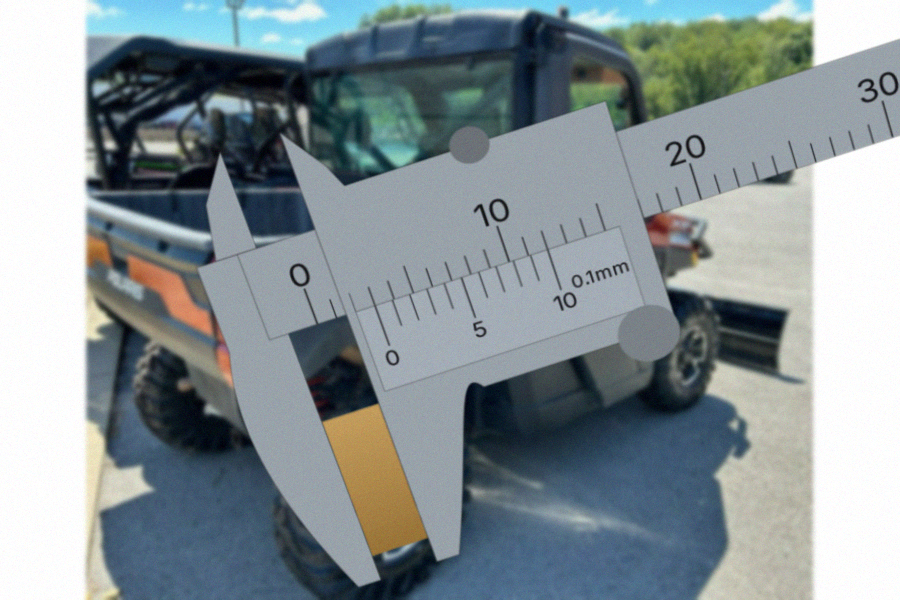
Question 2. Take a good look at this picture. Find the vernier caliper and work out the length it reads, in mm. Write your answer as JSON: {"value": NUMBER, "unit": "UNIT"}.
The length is {"value": 3.0, "unit": "mm"}
